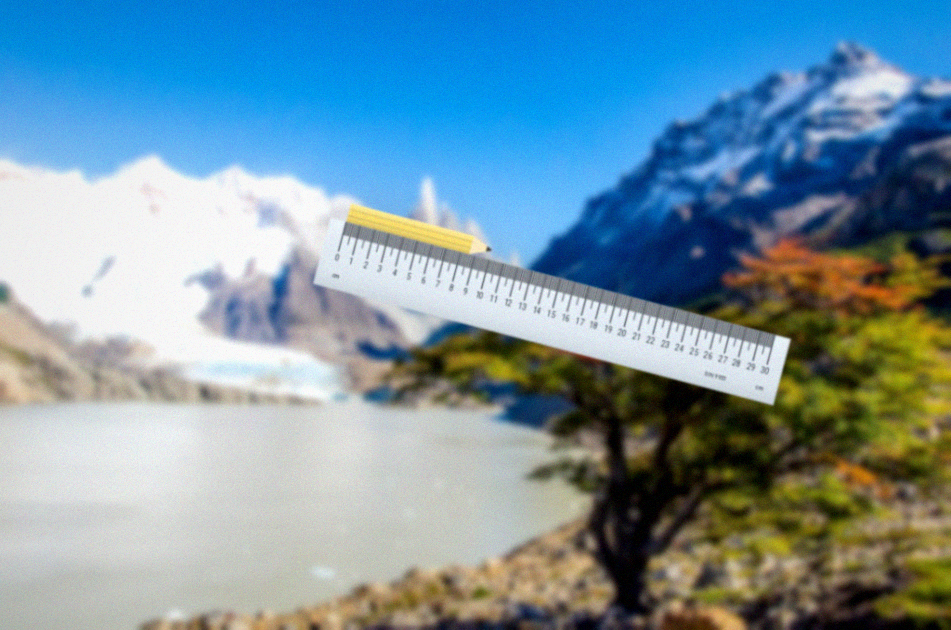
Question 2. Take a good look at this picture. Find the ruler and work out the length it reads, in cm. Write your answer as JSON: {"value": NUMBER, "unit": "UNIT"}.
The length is {"value": 10, "unit": "cm"}
